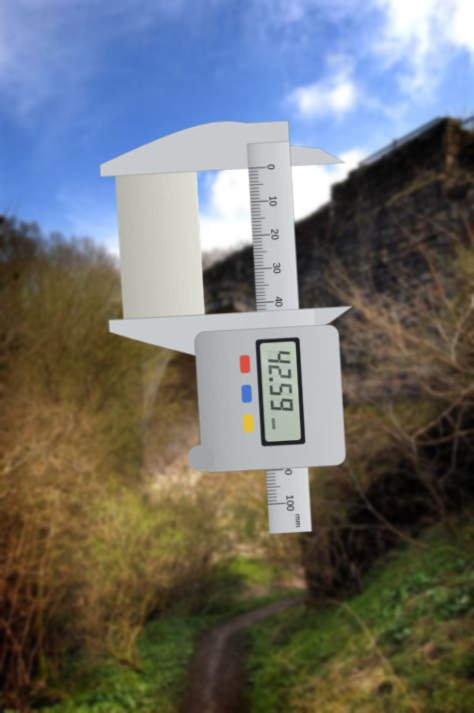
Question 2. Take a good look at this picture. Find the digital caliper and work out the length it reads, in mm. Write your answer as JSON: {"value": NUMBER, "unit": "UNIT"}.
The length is {"value": 42.59, "unit": "mm"}
